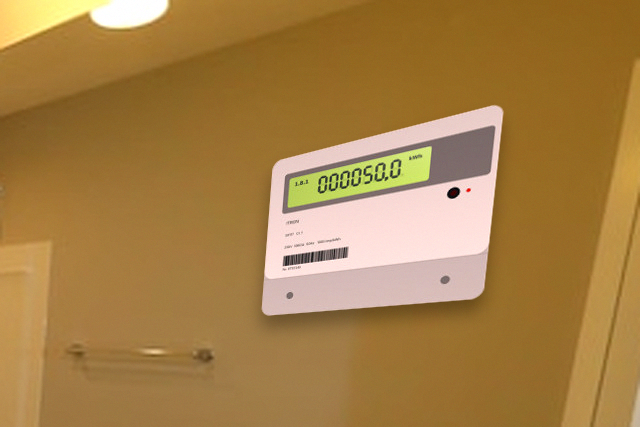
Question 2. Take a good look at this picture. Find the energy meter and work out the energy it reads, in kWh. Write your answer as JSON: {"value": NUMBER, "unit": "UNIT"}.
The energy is {"value": 50.0, "unit": "kWh"}
